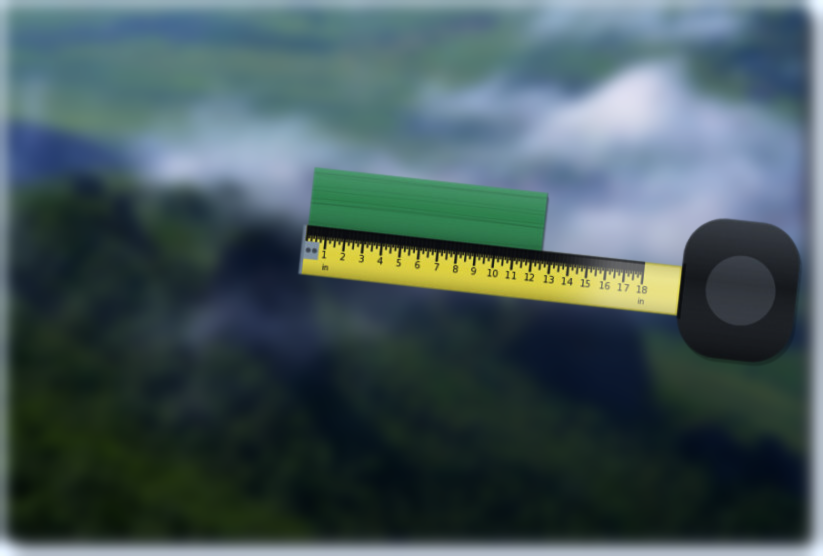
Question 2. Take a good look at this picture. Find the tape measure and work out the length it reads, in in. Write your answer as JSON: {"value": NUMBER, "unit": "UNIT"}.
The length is {"value": 12.5, "unit": "in"}
